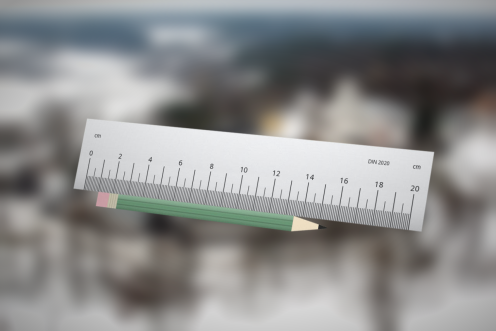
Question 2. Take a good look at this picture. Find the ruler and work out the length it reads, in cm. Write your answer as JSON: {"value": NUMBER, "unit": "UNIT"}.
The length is {"value": 14.5, "unit": "cm"}
